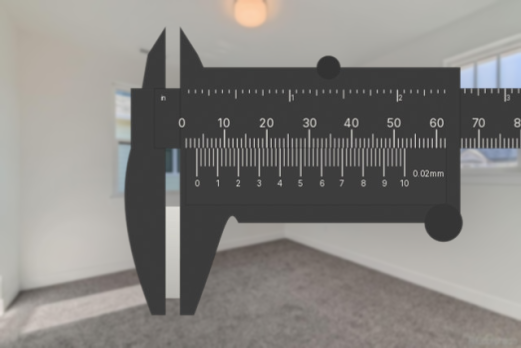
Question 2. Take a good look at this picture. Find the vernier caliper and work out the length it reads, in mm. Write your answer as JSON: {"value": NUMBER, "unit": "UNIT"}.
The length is {"value": 3.5, "unit": "mm"}
